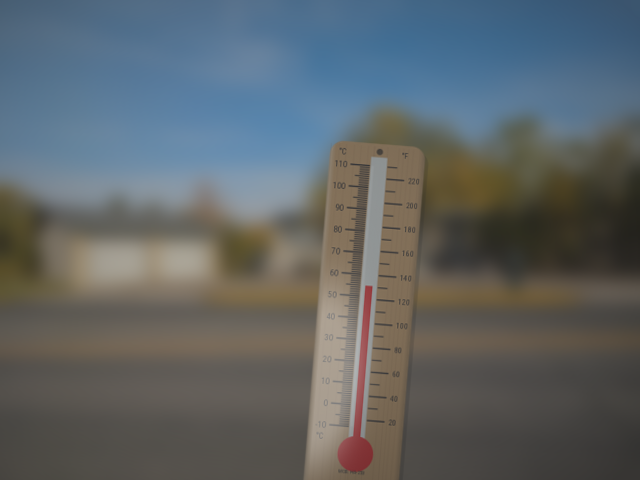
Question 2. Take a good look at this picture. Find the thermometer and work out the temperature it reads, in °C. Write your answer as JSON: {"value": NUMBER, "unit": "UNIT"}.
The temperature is {"value": 55, "unit": "°C"}
